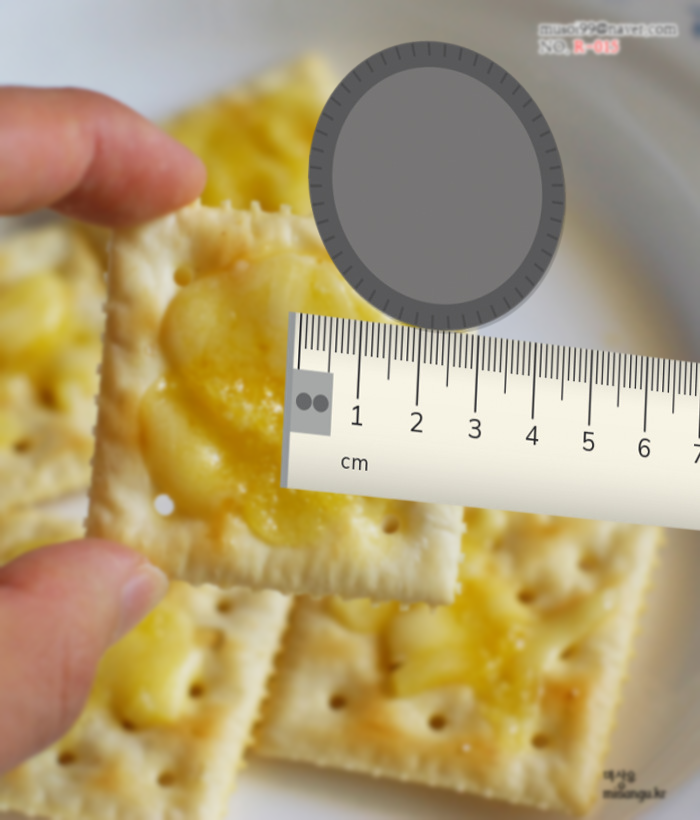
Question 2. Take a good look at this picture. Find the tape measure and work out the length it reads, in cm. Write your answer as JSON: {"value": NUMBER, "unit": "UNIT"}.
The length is {"value": 4.4, "unit": "cm"}
